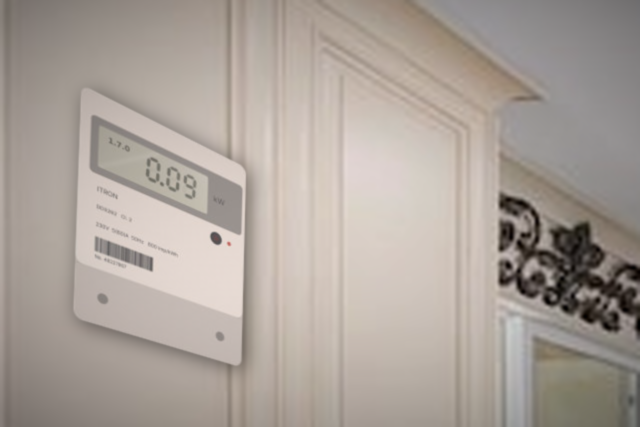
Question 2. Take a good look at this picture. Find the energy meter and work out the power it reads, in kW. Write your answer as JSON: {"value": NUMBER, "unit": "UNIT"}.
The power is {"value": 0.09, "unit": "kW"}
